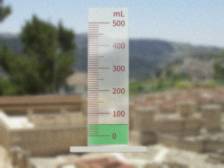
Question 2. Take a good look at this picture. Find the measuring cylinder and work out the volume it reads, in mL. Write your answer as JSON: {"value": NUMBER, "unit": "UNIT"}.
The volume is {"value": 50, "unit": "mL"}
